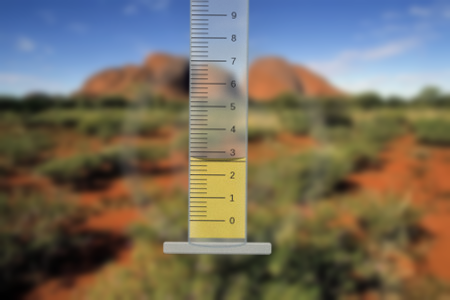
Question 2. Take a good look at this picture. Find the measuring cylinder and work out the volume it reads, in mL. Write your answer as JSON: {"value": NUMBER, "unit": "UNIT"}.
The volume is {"value": 2.6, "unit": "mL"}
